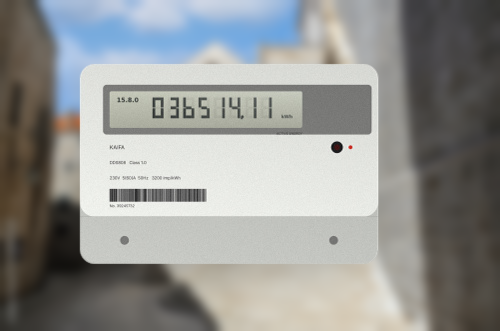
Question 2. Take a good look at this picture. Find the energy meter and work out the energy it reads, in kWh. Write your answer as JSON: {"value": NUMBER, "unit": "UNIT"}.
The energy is {"value": 36514.11, "unit": "kWh"}
